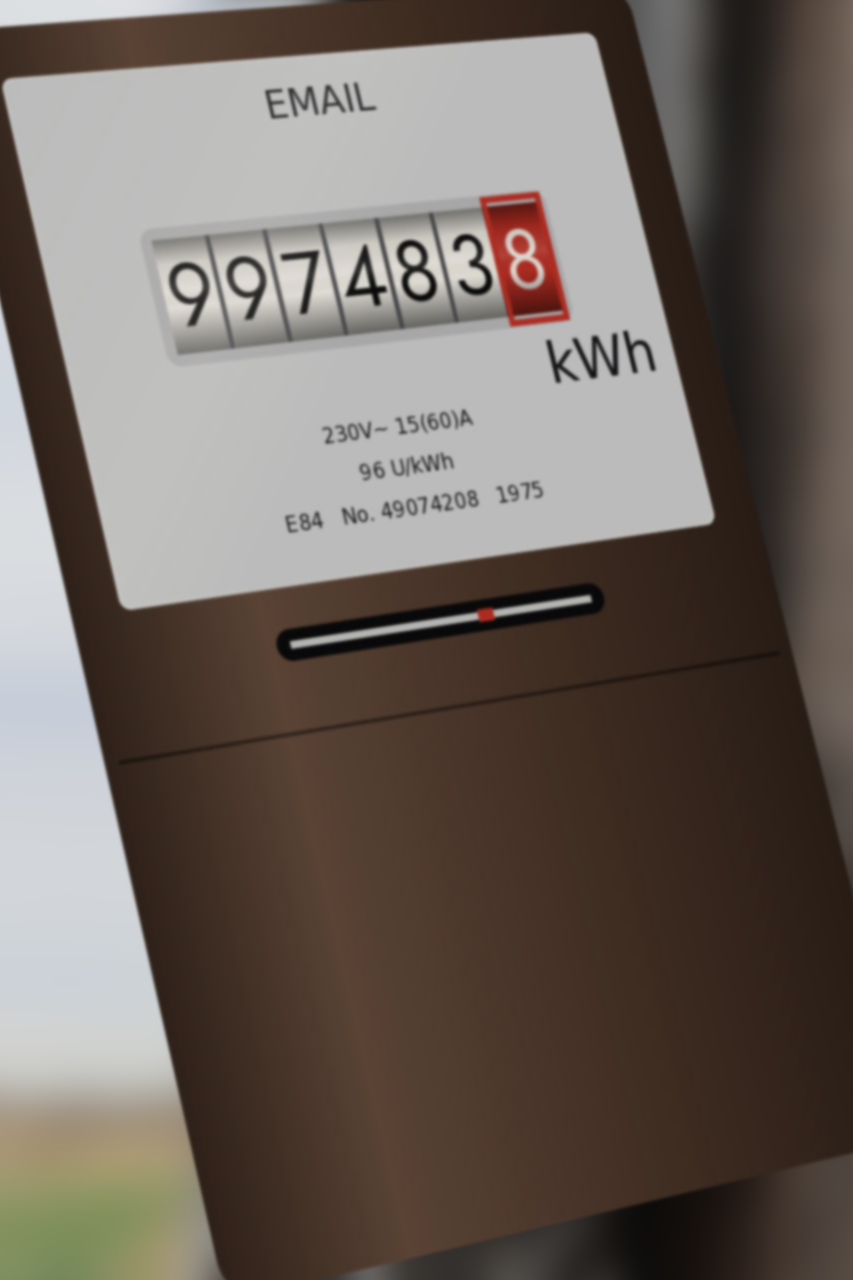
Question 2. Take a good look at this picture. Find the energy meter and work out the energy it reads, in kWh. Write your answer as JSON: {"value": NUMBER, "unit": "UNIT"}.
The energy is {"value": 997483.8, "unit": "kWh"}
